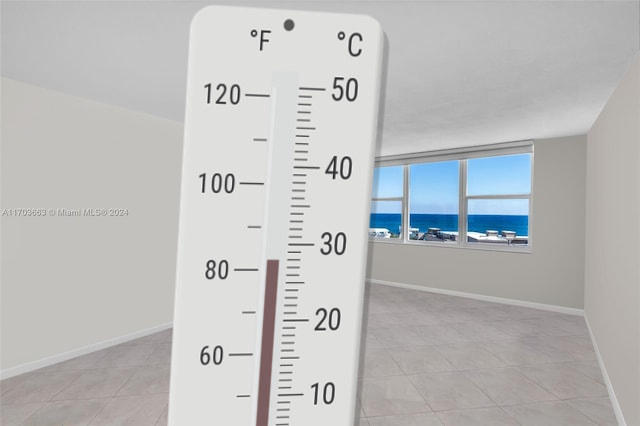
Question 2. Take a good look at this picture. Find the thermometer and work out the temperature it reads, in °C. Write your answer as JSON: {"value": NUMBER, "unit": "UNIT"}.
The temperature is {"value": 28, "unit": "°C"}
